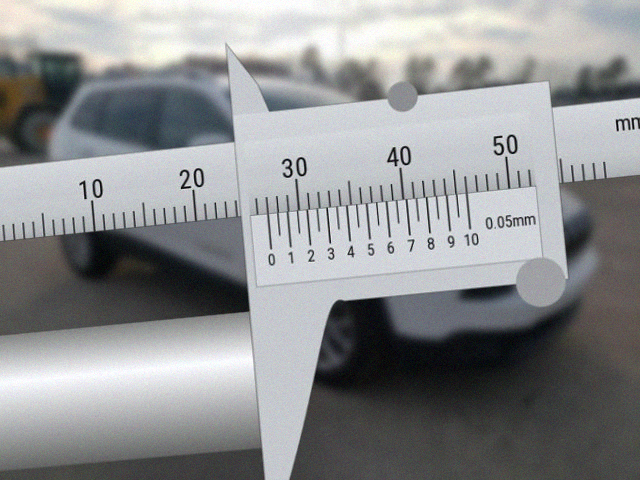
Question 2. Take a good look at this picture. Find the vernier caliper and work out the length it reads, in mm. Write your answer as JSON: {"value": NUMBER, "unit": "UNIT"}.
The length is {"value": 27.0, "unit": "mm"}
